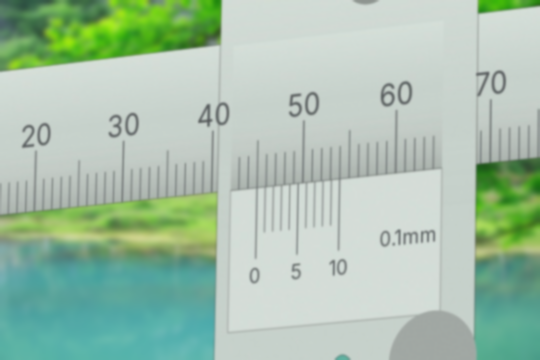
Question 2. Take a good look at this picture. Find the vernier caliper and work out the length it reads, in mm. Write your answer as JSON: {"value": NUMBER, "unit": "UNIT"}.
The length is {"value": 45.0, "unit": "mm"}
